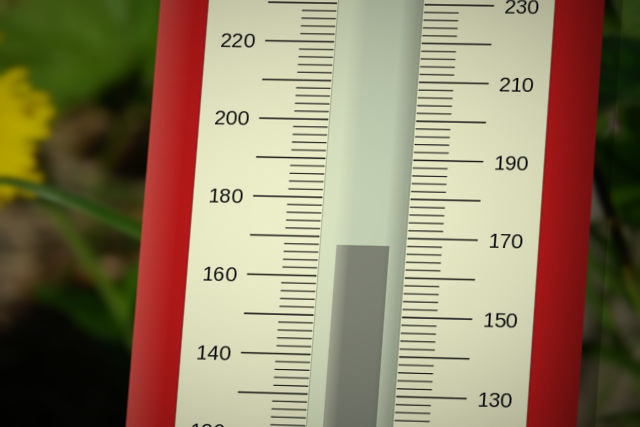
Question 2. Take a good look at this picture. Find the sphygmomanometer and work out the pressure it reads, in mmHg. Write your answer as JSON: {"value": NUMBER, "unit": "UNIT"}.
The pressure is {"value": 168, "unit": "mmHg"}
